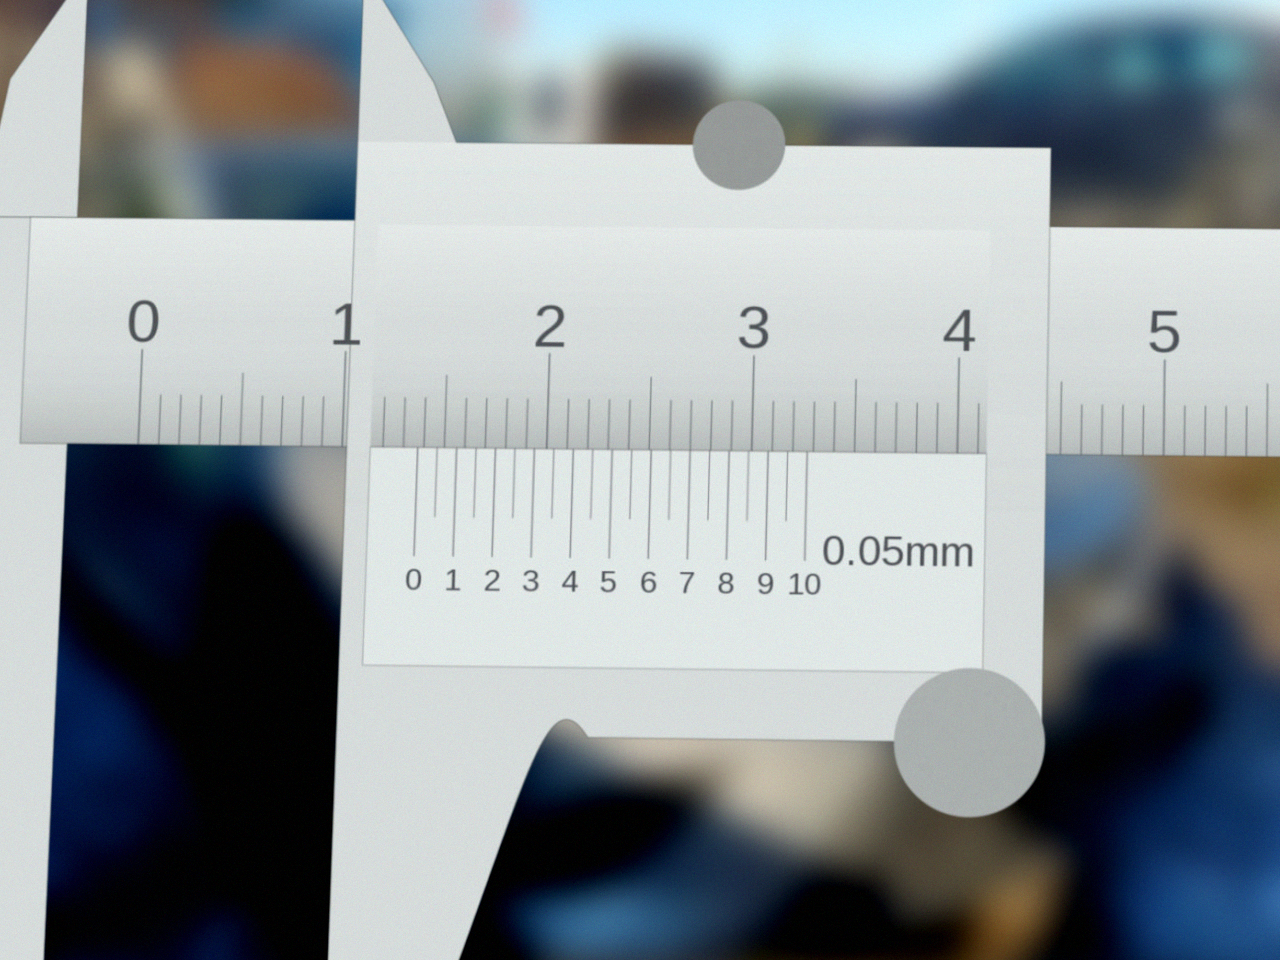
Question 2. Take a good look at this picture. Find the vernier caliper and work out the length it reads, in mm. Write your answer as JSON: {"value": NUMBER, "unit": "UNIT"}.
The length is {"value": 13.7, "unit": "mm"}
